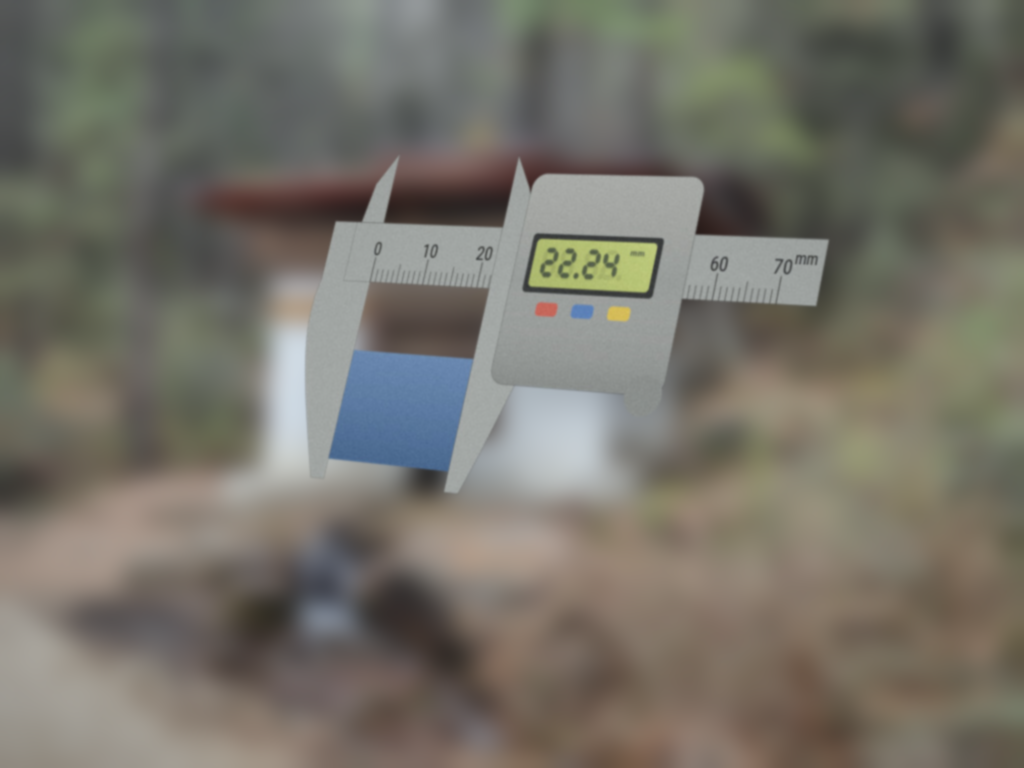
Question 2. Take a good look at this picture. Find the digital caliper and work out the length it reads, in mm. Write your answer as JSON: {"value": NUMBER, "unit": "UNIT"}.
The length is {"value": 22.24, "unit": "mm"}
